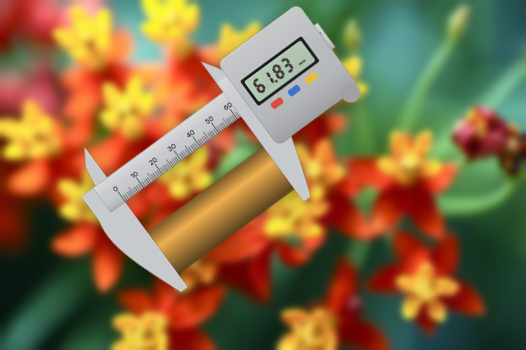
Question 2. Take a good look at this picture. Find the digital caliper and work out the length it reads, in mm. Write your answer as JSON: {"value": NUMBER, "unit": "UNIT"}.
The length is {"value": 61.83, "unit": "mm"}
